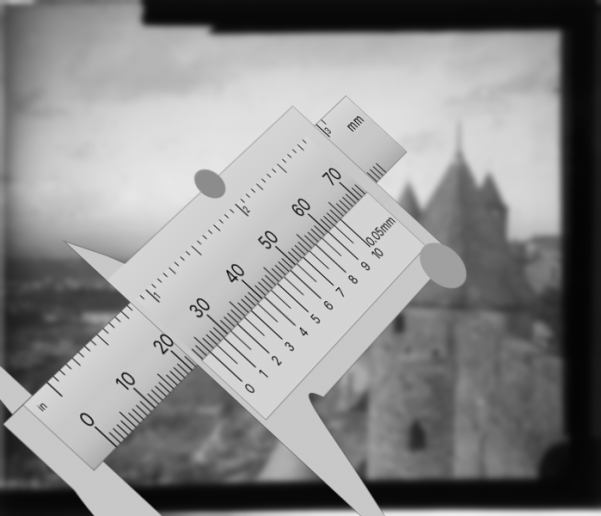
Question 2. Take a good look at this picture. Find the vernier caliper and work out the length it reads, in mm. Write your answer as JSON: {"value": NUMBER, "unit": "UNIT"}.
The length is {"value": 25.0, "unit": "mm"}
